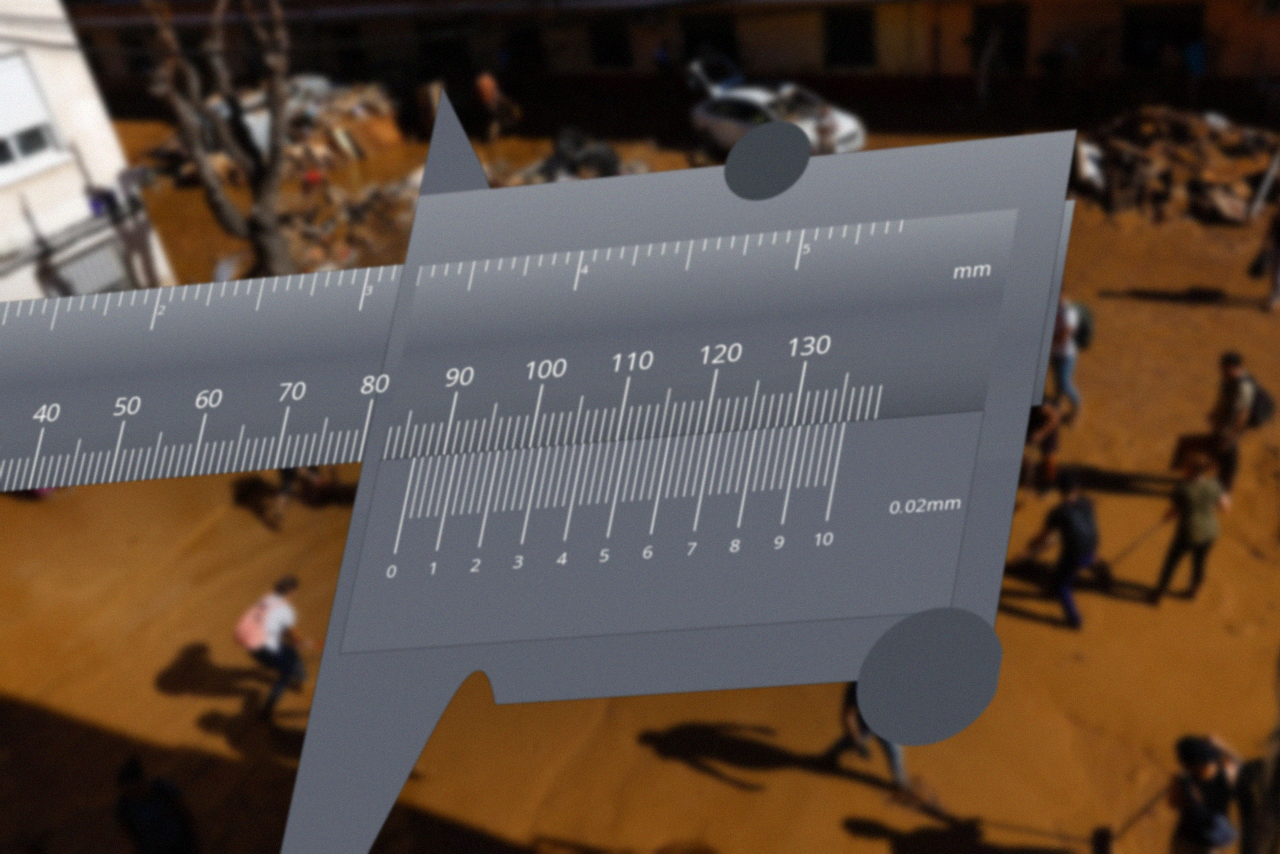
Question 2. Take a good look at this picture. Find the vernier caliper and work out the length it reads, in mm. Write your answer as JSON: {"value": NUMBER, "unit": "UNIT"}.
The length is {"value": 86.6, "unit": "mm"}
